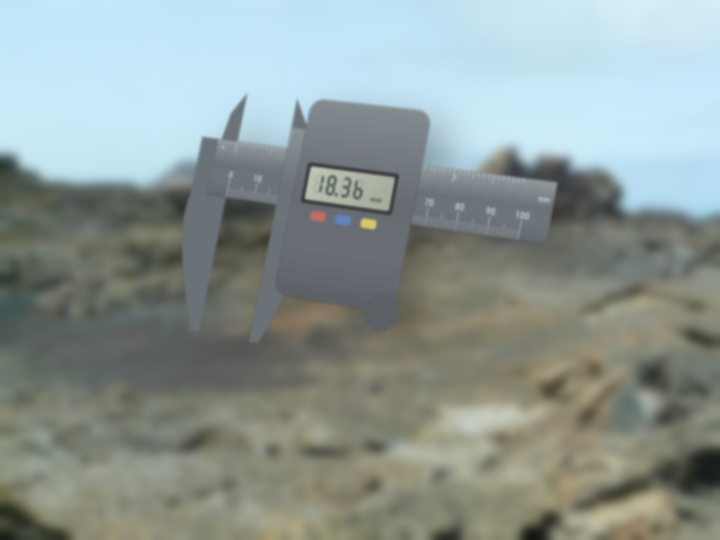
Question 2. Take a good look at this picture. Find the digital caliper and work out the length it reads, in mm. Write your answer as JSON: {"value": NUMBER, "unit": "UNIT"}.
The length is {"value": 18.36, "unit": "mm"}
